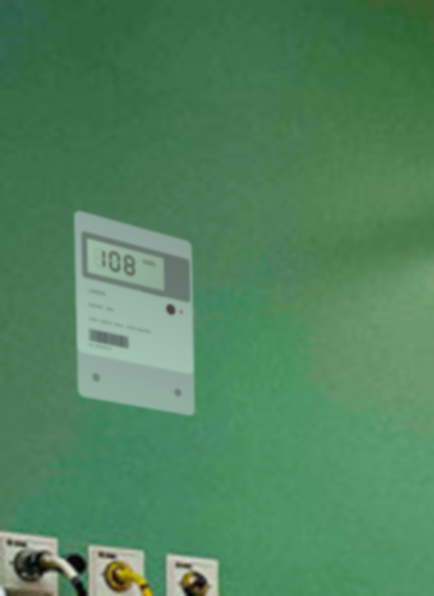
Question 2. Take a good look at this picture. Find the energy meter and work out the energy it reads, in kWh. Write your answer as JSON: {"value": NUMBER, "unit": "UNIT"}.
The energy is {"value": 108, "unit": "kWh"}
